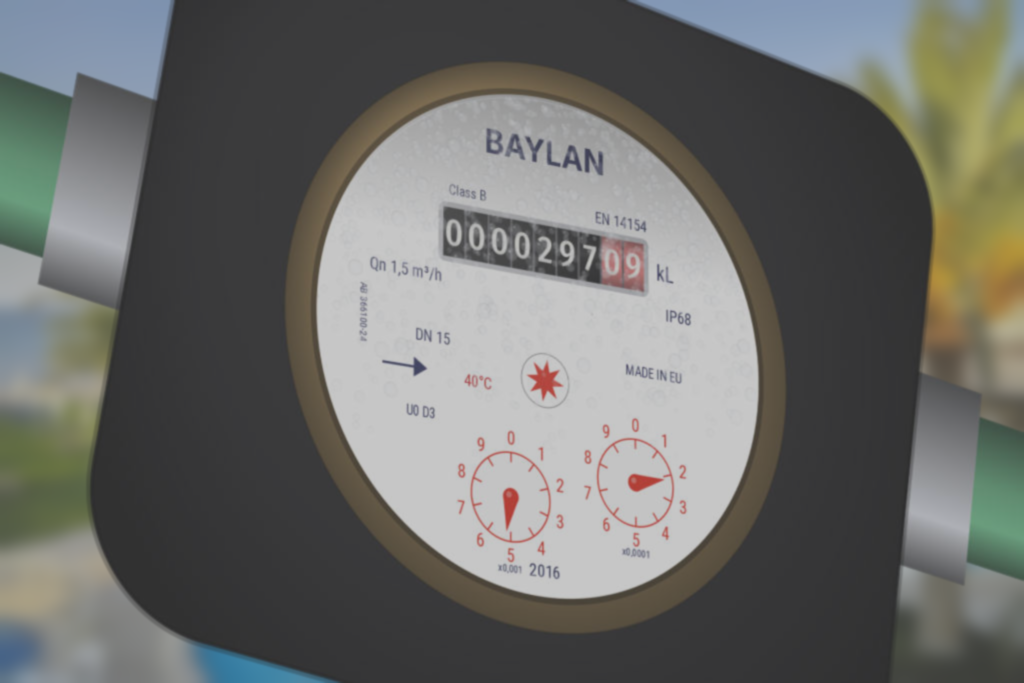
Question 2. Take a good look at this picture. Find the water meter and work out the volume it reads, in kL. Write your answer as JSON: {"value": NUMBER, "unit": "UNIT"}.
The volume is {"value": 297.0952, "unit": "kL"}
